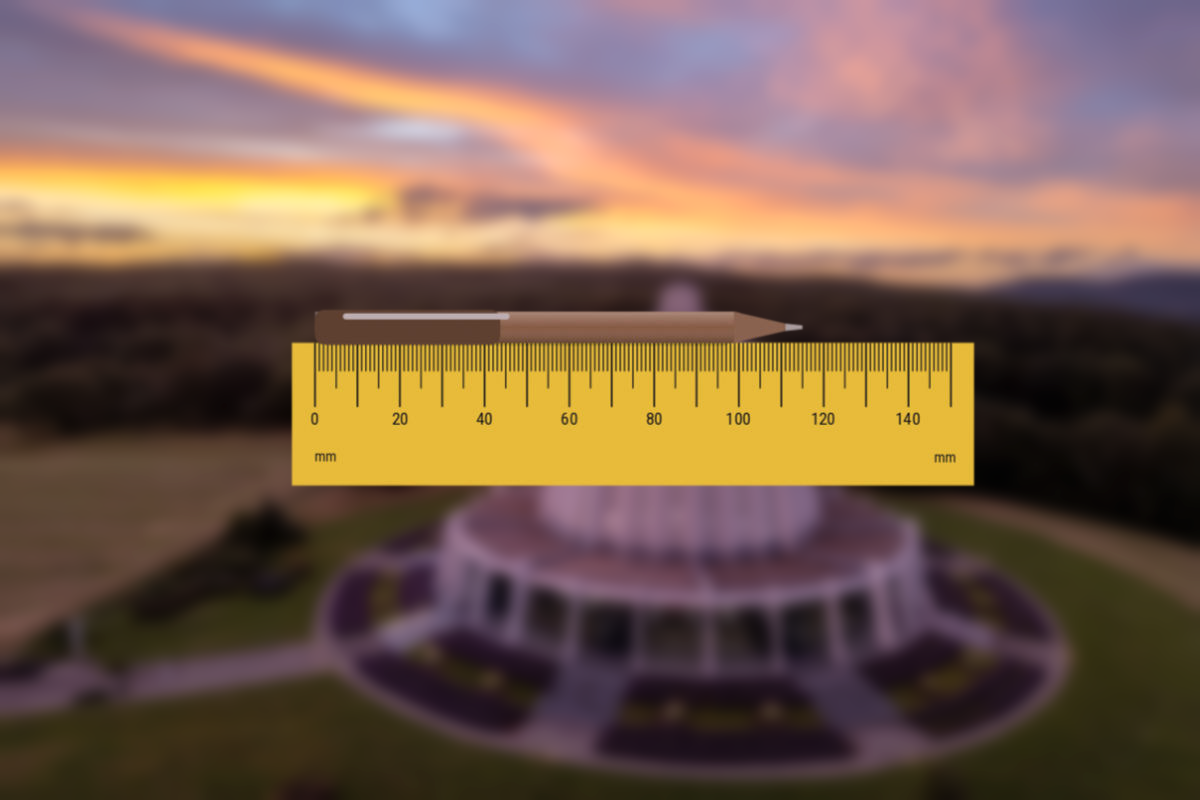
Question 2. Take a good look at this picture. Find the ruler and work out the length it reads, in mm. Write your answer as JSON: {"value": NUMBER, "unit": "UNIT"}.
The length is {"value": 115, "unit": "mm"}
